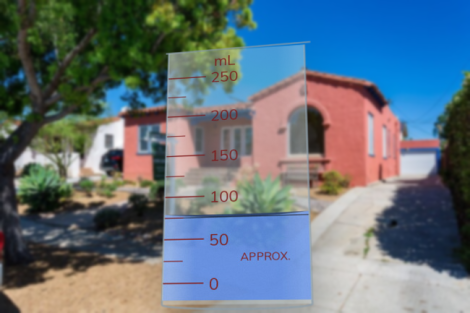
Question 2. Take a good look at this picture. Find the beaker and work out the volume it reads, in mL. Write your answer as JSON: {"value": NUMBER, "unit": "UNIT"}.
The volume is {"value": 75, "unit": "mL"}
